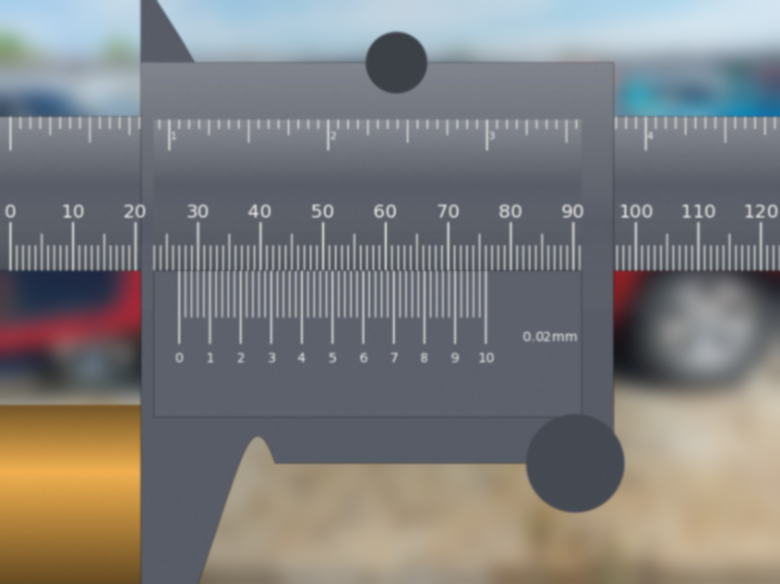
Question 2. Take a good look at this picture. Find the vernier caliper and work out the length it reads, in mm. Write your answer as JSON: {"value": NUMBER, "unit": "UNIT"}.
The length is {"value": 27.0, "unit": "mm"}
